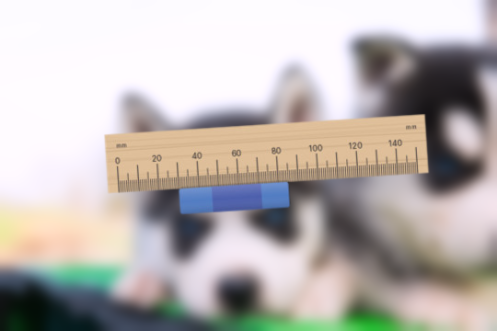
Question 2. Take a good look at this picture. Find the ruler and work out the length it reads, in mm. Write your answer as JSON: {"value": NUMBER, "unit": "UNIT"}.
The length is {"value": 55, "unit": "mm"}
